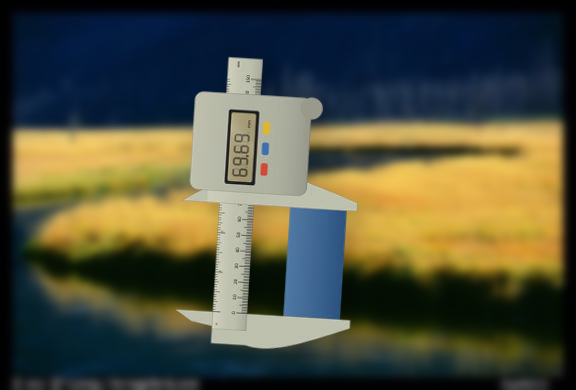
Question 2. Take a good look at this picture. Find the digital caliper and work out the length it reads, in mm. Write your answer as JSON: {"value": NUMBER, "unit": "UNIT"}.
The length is {"value": 69.69, "unit": "mm"}
